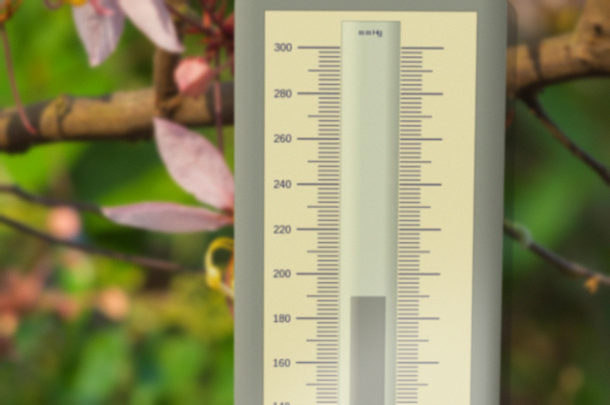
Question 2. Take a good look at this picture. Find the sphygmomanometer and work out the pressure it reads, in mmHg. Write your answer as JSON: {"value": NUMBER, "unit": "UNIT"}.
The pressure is {"value": 190, "unit": "mmHg"}
